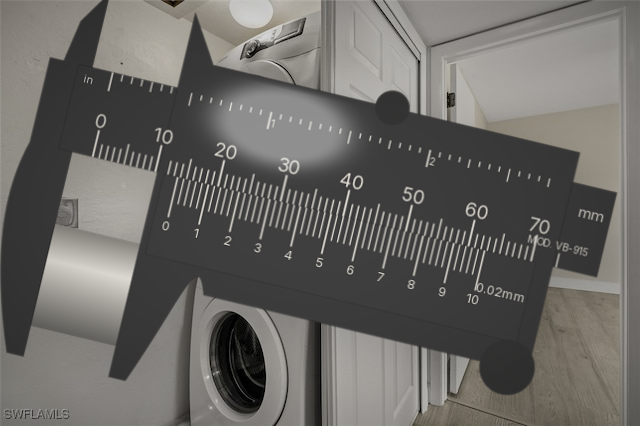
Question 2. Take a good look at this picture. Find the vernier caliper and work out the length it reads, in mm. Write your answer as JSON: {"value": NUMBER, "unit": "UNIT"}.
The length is {"value": 13.6, "unit": "mm"}
